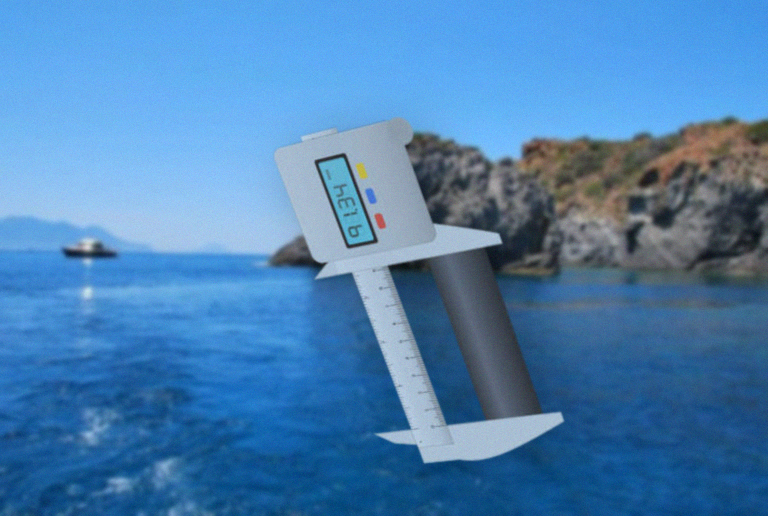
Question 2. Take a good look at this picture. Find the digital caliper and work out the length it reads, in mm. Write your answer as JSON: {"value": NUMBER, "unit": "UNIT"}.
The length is {"value": 91.34, "unit": "mm"}
